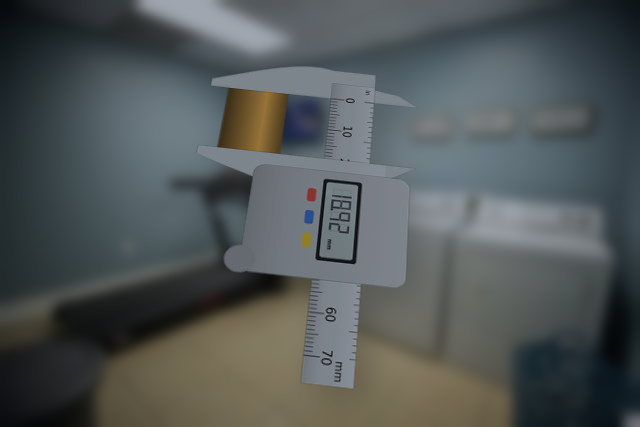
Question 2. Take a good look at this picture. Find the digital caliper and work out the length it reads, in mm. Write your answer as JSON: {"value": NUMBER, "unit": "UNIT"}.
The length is {"value": 18.92, "unit": "mm"}
